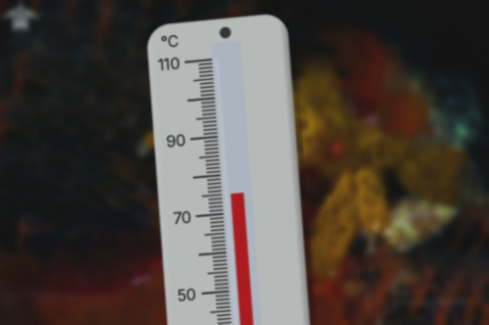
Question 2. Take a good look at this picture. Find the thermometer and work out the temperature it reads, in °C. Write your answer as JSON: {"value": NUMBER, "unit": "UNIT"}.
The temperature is {"value": 75, "unit": "°C"}
